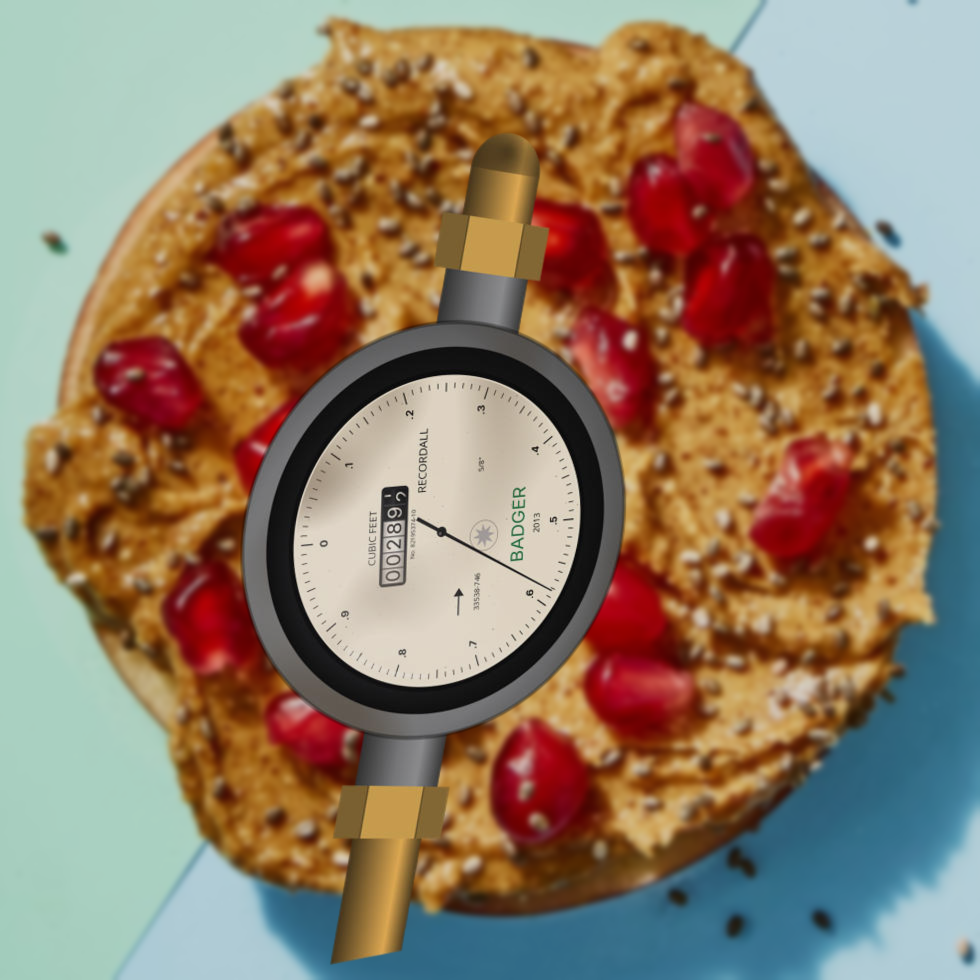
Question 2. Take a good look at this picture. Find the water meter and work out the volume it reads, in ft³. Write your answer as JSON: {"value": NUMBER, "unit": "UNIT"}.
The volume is {"value": 2891.58, "unit": "ft³"}
